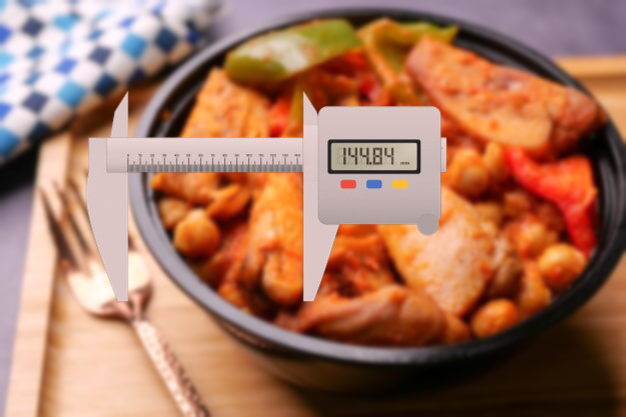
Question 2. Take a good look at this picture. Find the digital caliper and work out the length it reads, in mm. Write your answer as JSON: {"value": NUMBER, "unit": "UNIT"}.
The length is {"value": 144.84, "unit": "mm"}
